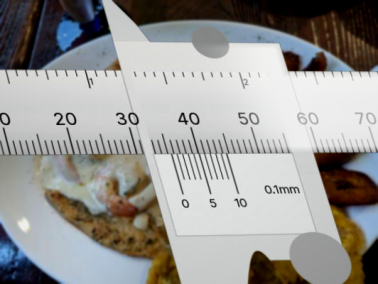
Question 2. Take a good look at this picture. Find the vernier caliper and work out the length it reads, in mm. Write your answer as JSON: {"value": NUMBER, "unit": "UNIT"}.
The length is {"value": 35.6, "unit": "mm"}
